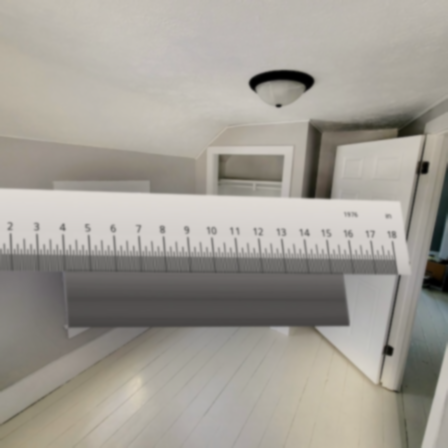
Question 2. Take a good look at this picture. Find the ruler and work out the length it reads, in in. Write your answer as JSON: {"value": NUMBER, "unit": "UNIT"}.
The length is {"value": 11.5, "unit": "in"}
